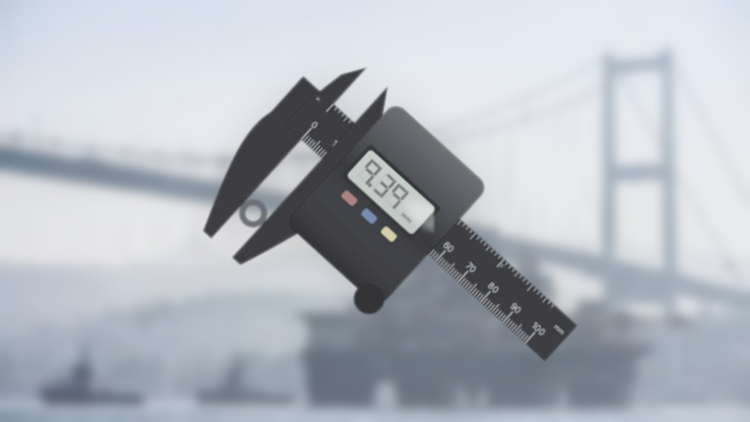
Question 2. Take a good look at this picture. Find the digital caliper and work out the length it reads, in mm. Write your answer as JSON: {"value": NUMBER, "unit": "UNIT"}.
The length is {"value": 9.39, "unit": "mm"}
